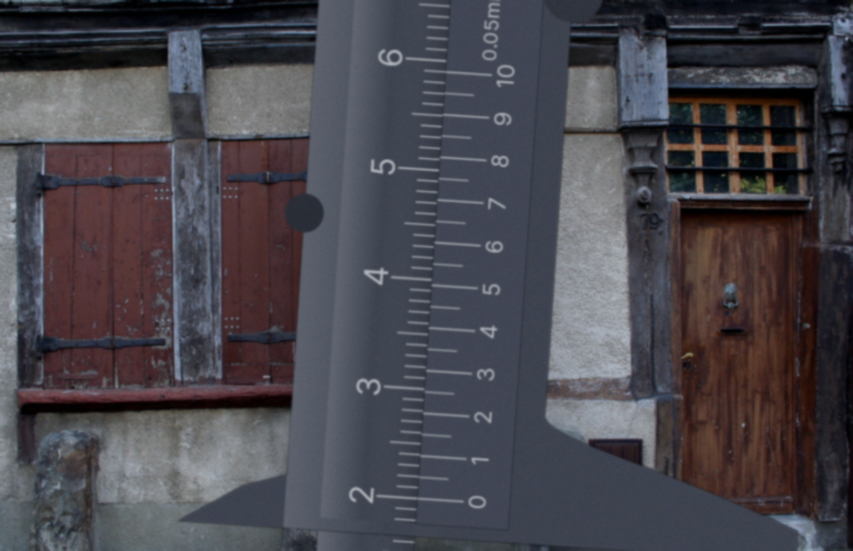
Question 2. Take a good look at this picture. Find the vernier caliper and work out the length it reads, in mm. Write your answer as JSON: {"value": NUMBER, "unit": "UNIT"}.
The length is {"value": 20.0, "unit": "mm"}
